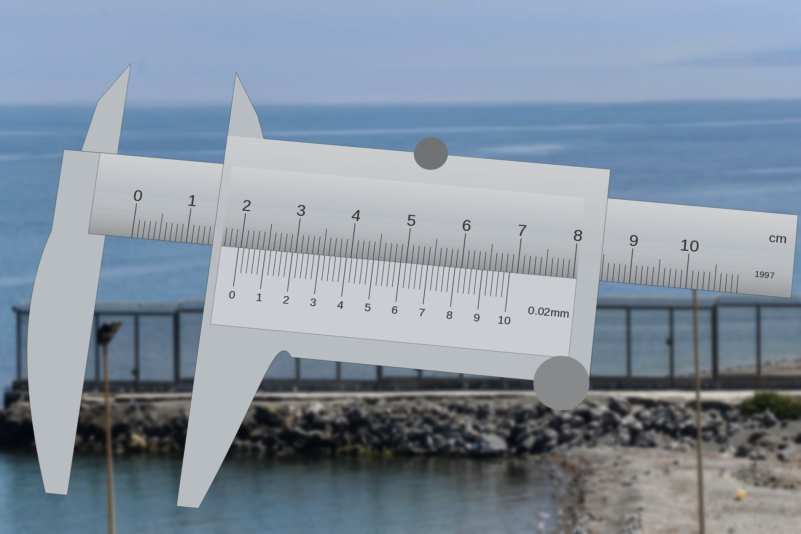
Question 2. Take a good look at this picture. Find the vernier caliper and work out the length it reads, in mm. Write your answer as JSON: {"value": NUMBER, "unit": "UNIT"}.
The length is {"value": 19.6, "unit": "mm"}
